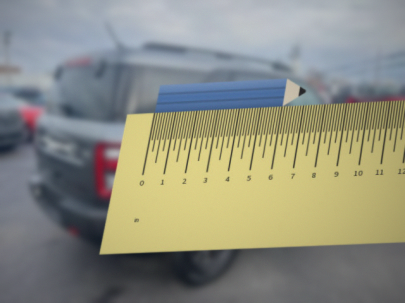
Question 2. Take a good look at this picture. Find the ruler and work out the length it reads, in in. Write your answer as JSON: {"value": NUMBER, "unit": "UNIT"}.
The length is {"value": 7, "unit": "in"}
